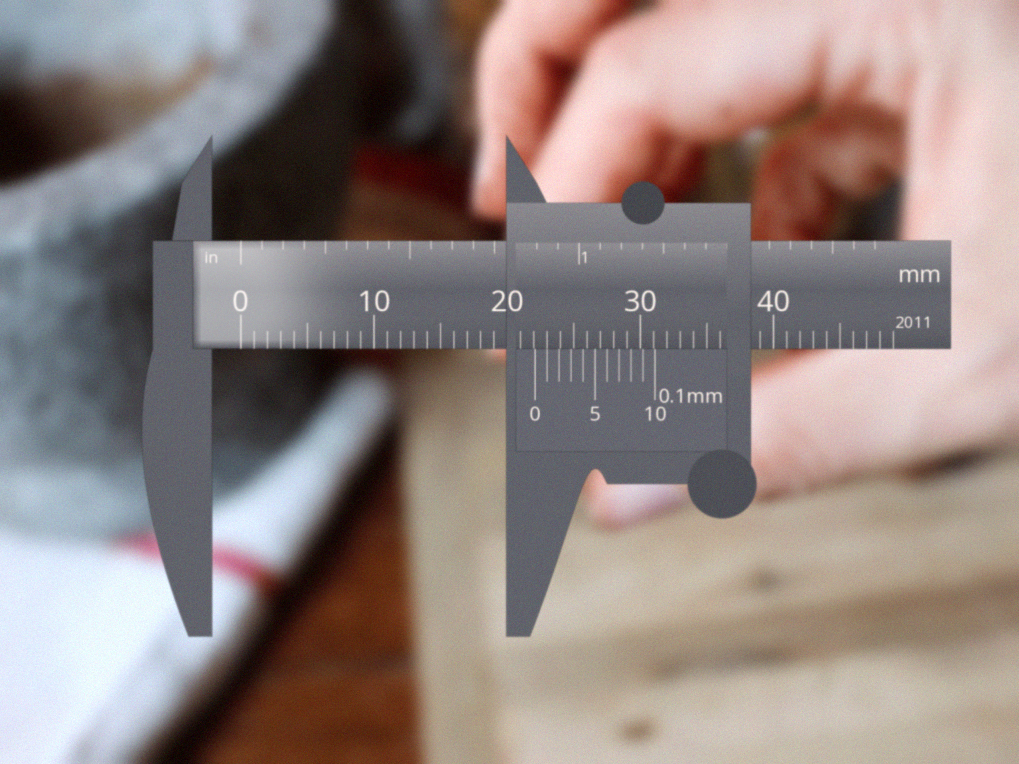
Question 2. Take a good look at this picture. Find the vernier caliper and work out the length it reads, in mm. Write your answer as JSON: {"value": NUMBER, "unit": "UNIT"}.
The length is {"value": 22.1, "unit": "mm"}
